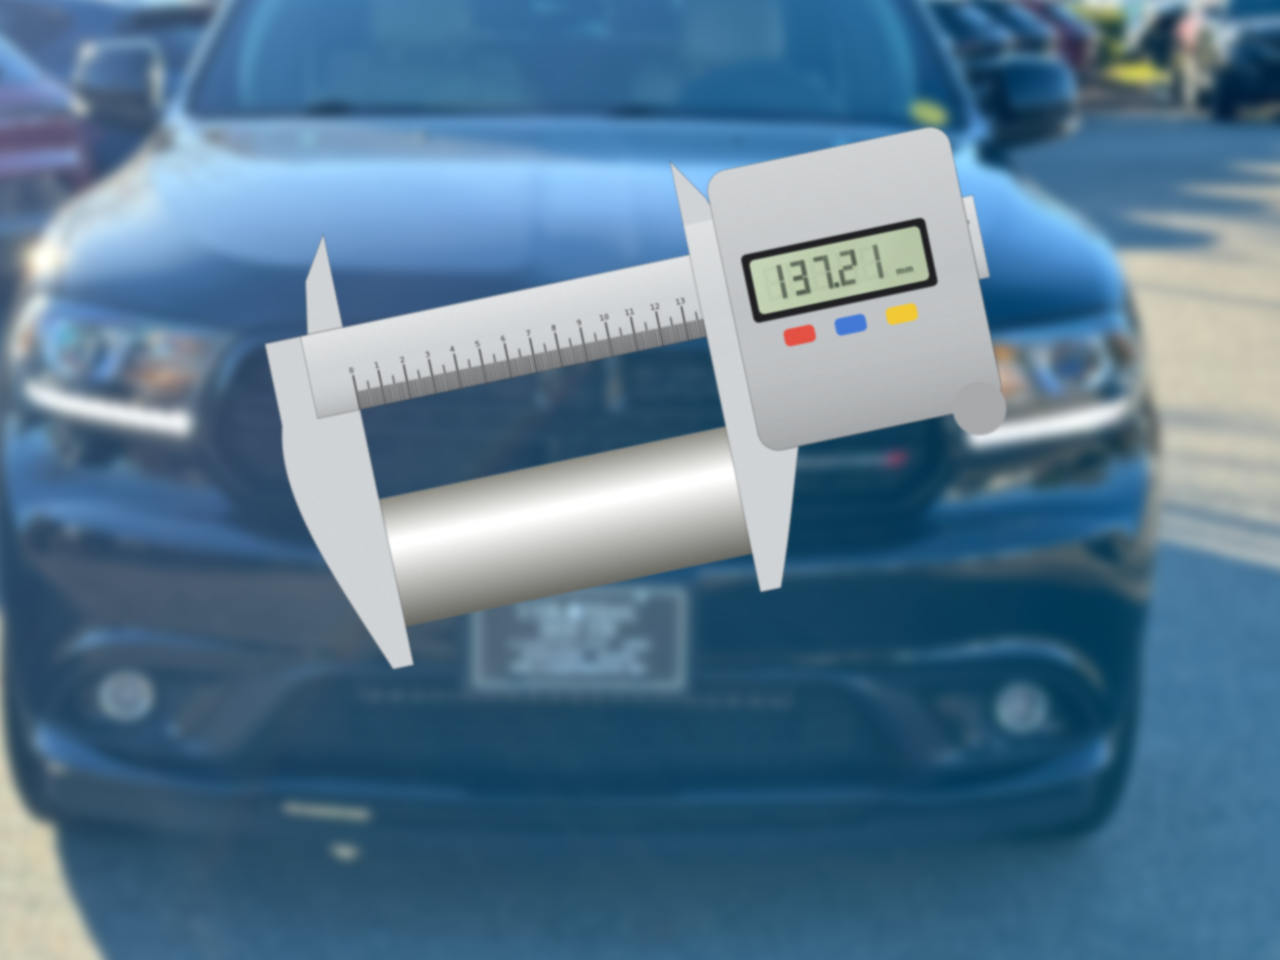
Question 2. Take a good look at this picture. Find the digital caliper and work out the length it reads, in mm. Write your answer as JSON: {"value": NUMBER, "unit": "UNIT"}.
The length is {"value": 137.21, "unit": "mm"}
